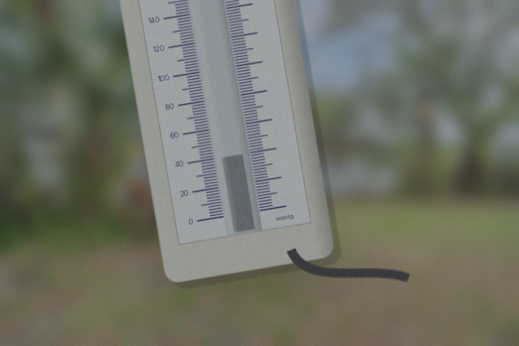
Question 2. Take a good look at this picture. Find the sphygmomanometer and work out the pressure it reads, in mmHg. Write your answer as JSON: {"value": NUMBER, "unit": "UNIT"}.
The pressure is {"value": 40, "unit": "mmHg"}
